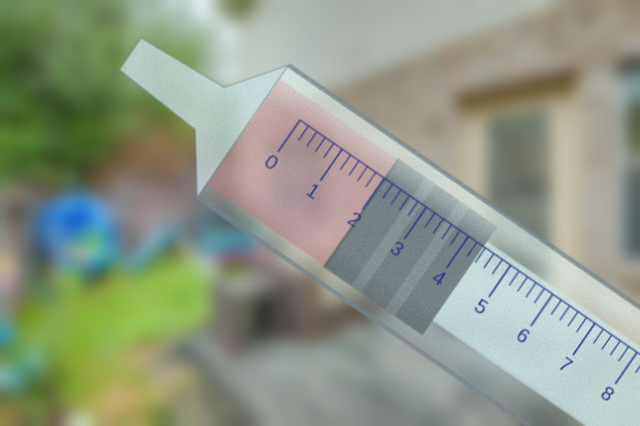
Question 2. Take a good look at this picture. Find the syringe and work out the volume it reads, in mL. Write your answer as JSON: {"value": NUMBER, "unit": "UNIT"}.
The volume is {"value": 2, "unit": "mL"}
